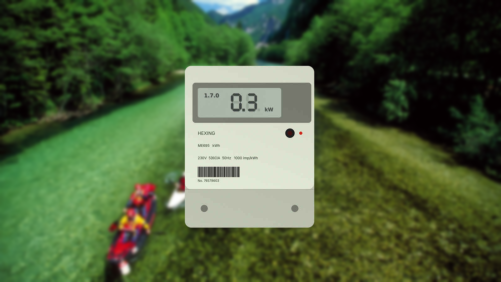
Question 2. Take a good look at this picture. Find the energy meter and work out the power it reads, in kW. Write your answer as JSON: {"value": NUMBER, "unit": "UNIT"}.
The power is {"value": 0.3, "unit": "kW"}
